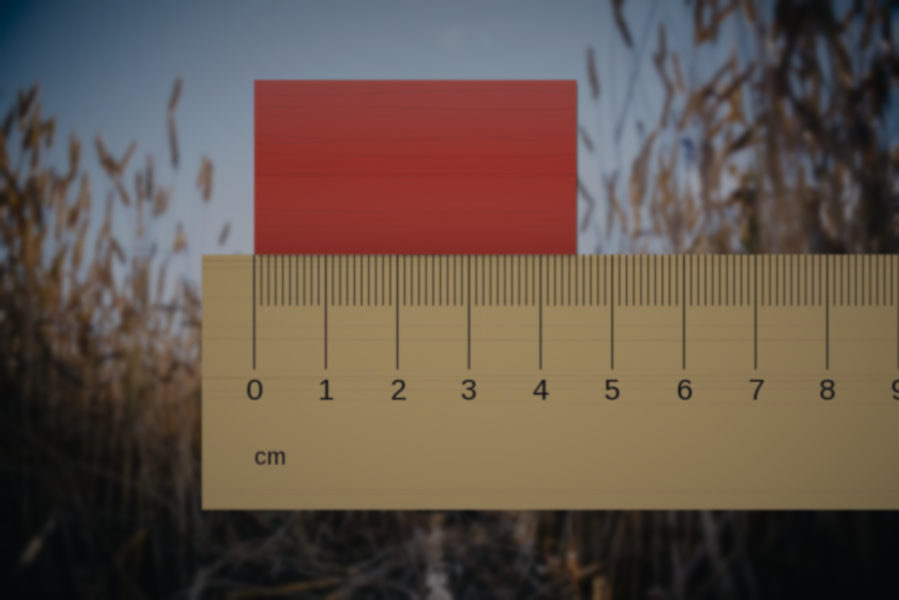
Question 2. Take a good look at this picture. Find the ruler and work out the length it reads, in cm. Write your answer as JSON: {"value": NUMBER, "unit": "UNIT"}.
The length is {"value": 4.5, "unit": "cm"}
